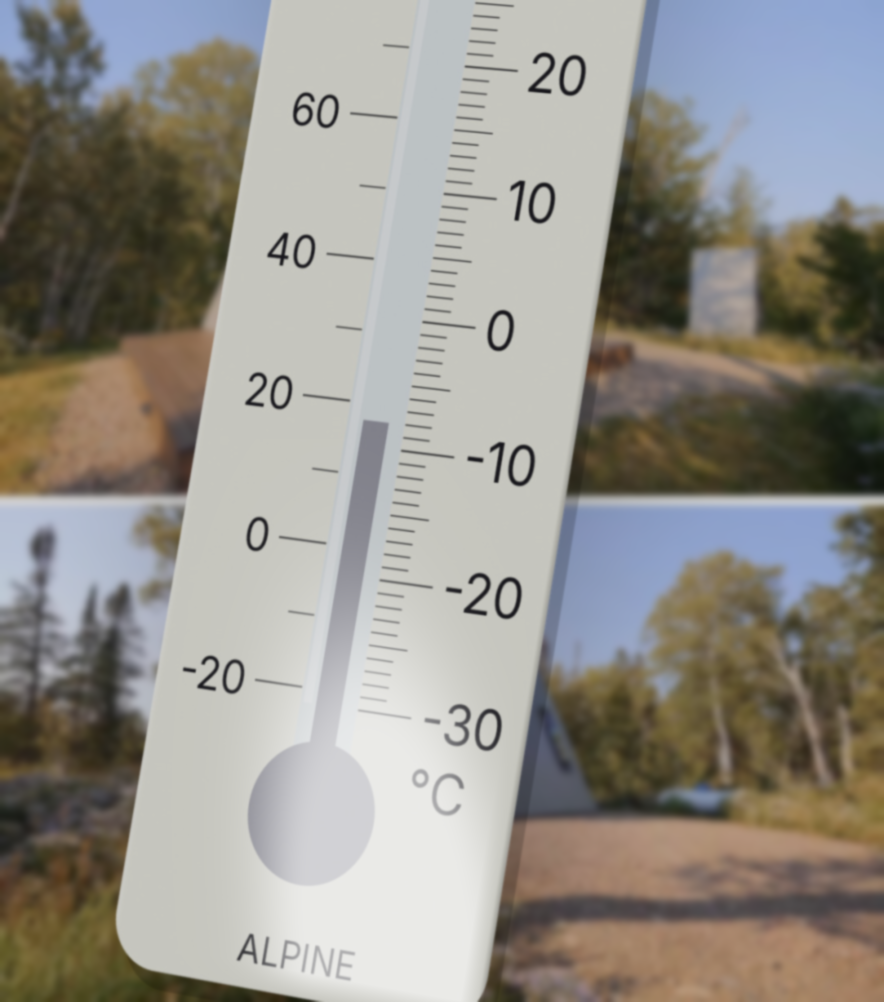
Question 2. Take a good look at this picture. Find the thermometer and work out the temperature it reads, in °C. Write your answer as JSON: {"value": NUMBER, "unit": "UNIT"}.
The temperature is {"value": -8, "unit": "°C"}
